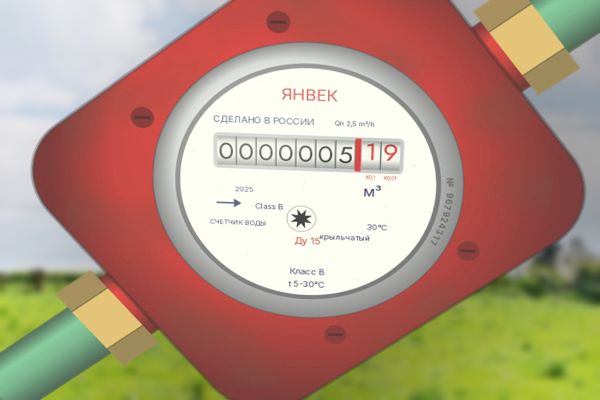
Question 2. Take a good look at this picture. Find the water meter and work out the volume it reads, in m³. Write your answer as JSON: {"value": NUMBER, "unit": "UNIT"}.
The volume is {"value": 5.19, "unit": "m³"}
